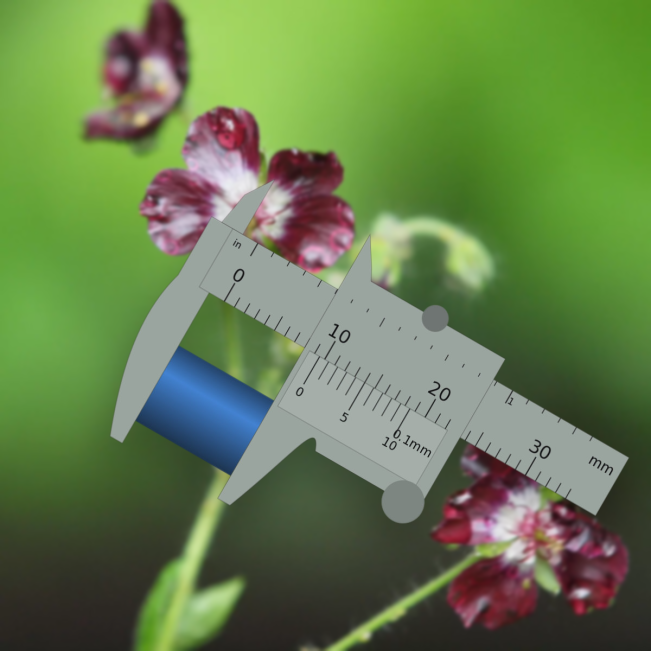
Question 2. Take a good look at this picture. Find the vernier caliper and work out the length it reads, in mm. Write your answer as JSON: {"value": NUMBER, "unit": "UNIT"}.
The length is {"value": 9.5, "unit": "mm"}
